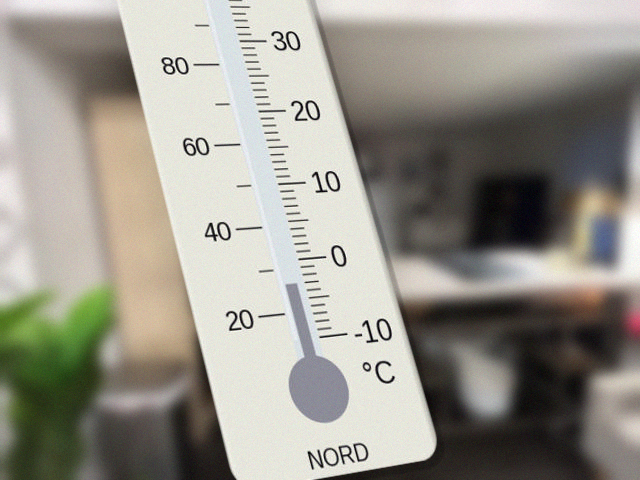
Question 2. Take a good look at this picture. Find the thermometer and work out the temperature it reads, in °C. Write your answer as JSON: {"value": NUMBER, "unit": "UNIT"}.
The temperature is {"value": -3, "unit": "°C"}
